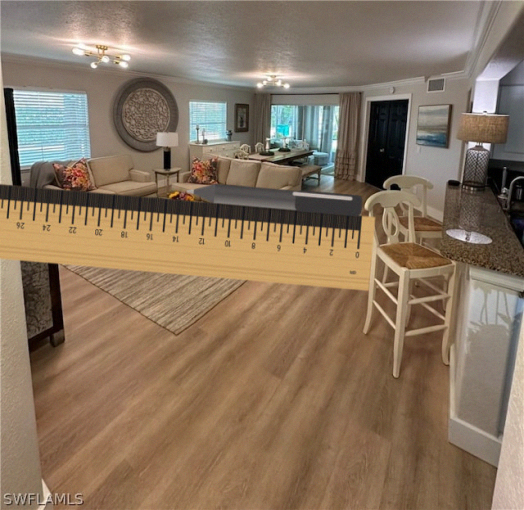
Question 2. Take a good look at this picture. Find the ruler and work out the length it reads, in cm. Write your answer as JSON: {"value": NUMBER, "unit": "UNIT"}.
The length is {"value": 13.5, "unit": "cm"}
